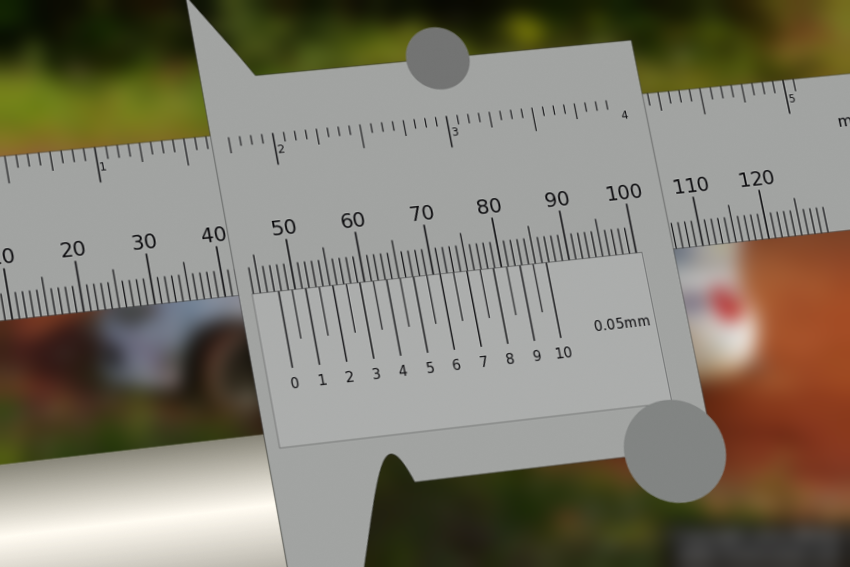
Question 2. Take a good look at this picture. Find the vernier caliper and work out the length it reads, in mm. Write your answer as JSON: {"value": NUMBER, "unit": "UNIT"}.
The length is {"value": 47.6, "unit": "mm"}
